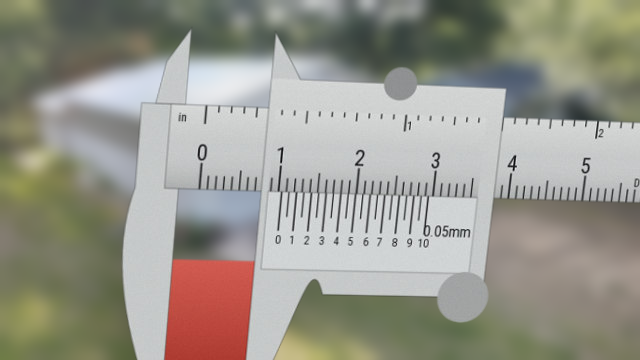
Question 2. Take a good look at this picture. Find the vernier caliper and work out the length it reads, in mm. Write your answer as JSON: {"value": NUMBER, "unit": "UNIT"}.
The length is {"value": 10.4, "unit": "mm"}
